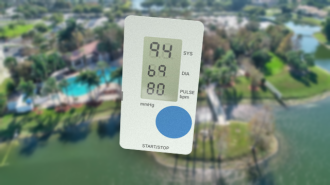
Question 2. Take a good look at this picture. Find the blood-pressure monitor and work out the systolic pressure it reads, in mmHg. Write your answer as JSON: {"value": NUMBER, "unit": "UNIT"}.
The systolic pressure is {"value": 94, "unit": "mmHg"}
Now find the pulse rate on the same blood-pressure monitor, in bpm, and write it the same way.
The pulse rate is {"value": 80, "unit": "bpm"}
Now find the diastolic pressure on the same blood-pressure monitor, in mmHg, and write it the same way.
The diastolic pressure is {"value": 69, "unit": "mmHg"}
